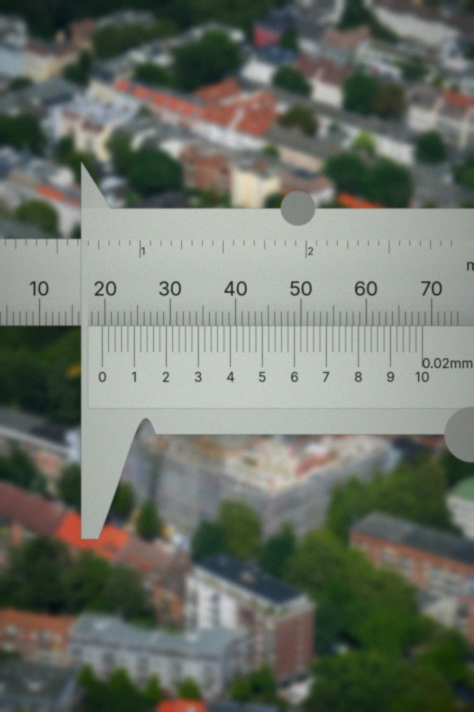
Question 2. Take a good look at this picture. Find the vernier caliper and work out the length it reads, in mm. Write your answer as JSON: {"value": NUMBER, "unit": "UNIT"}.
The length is {"value": 19.6, "unit": "mm"}
